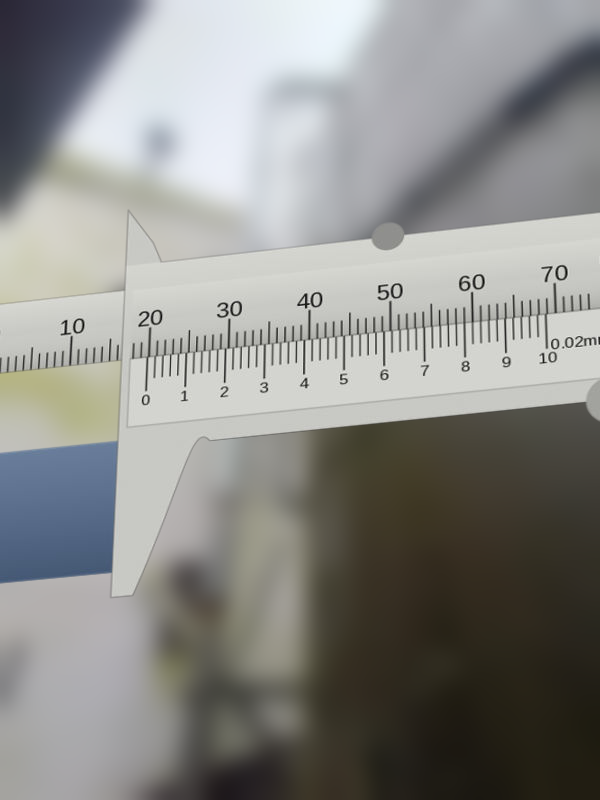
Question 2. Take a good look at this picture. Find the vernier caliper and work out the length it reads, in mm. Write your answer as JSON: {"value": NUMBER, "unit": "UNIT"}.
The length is {"value": 19.8, "unit": "mm"}
